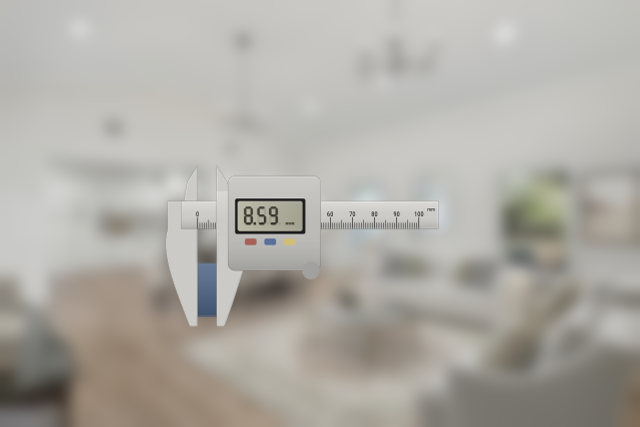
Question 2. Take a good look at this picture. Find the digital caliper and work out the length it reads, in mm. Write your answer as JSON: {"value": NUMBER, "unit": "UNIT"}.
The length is {"value": 8.59, "unit": "mm"}
